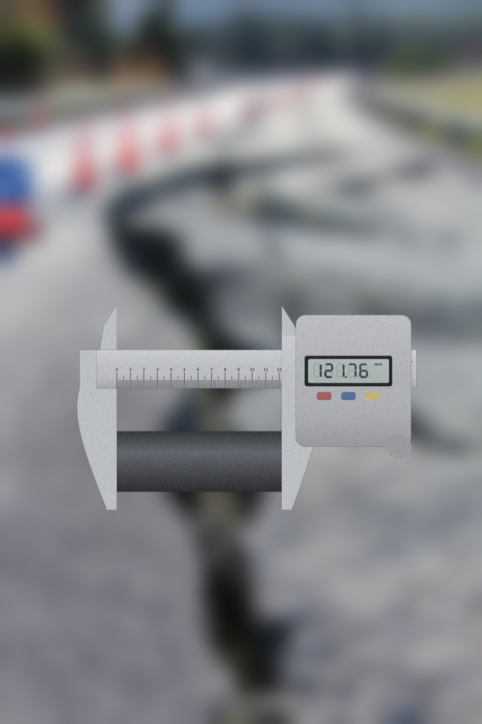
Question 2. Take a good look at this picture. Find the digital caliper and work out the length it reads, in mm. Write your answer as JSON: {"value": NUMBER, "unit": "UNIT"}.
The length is {"value": 121.76, "unit": "mm"}
